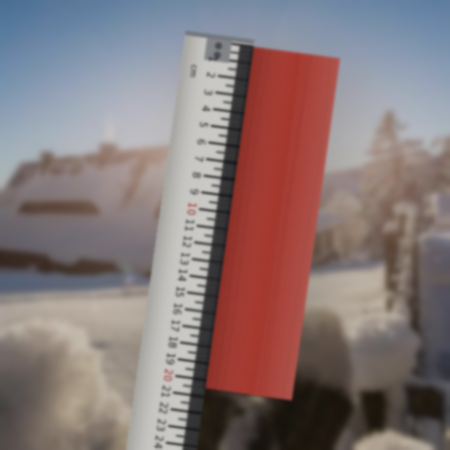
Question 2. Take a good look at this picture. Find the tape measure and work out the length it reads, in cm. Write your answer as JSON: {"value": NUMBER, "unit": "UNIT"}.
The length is {"value": 20.5, "unit": "cm"}
